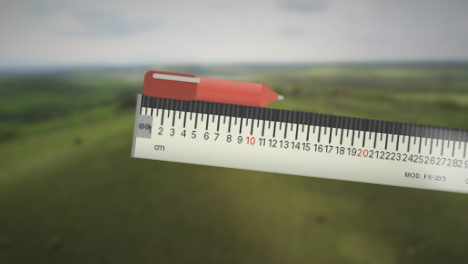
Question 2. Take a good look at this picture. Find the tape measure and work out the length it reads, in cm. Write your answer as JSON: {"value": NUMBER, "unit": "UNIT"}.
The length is {"value": 12.5, "unit": "cm"}
